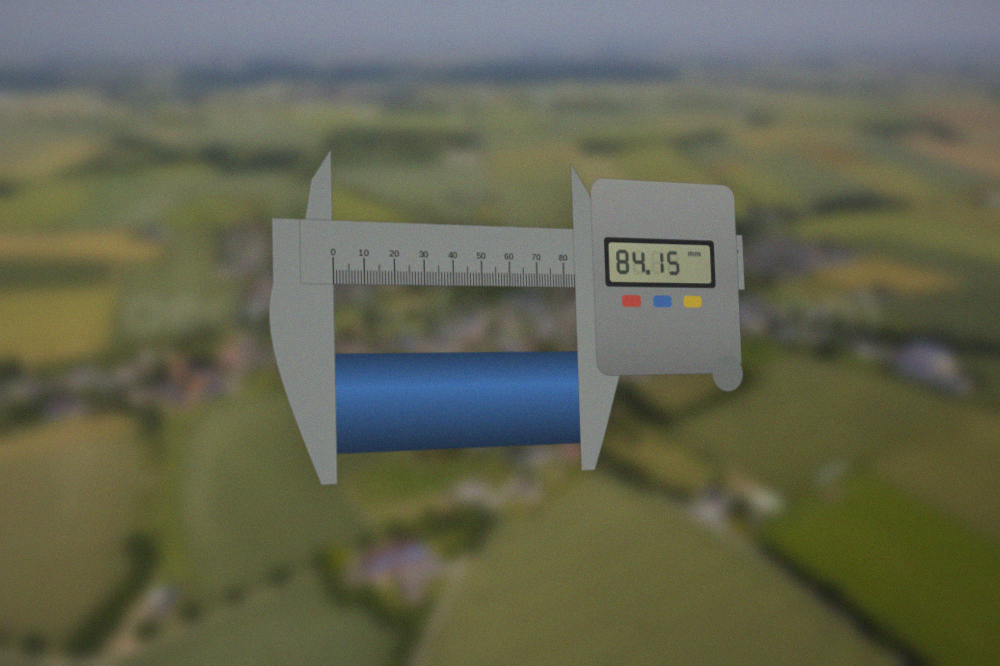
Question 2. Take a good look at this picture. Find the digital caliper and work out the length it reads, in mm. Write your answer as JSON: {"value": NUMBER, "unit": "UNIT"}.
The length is {"value": 84.15, "unit": "mm"}
